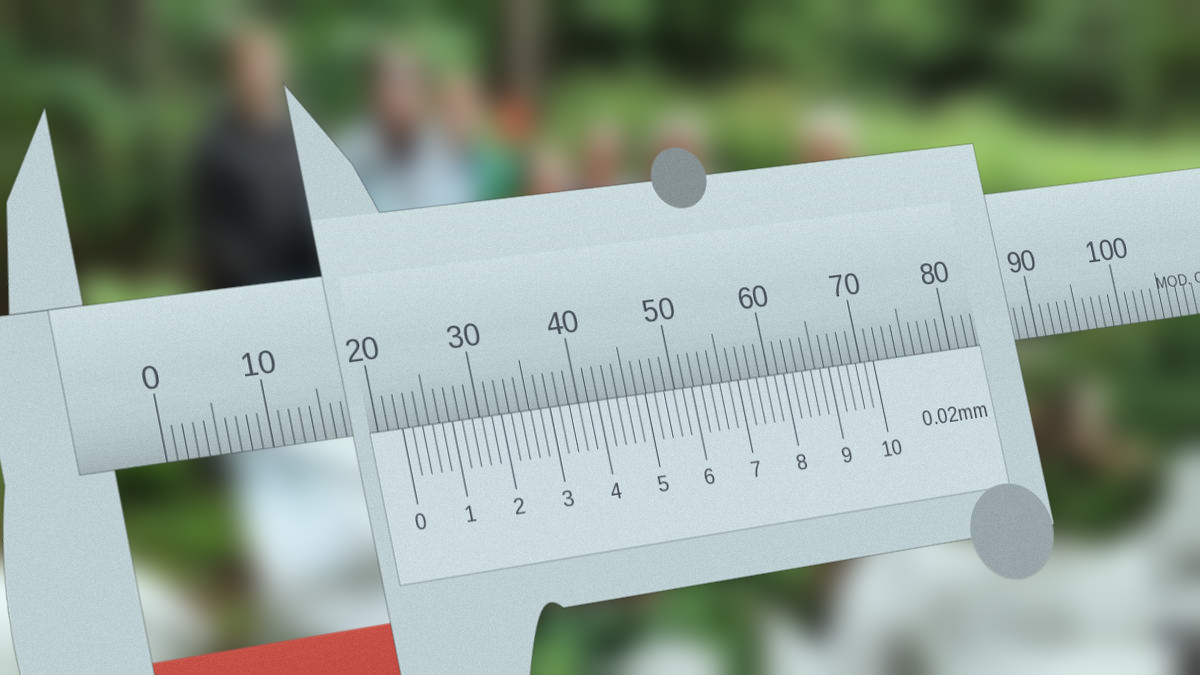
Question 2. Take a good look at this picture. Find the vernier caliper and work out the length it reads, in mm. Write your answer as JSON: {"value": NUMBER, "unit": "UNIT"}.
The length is {"value": 22.4, "unit": "mm"}
